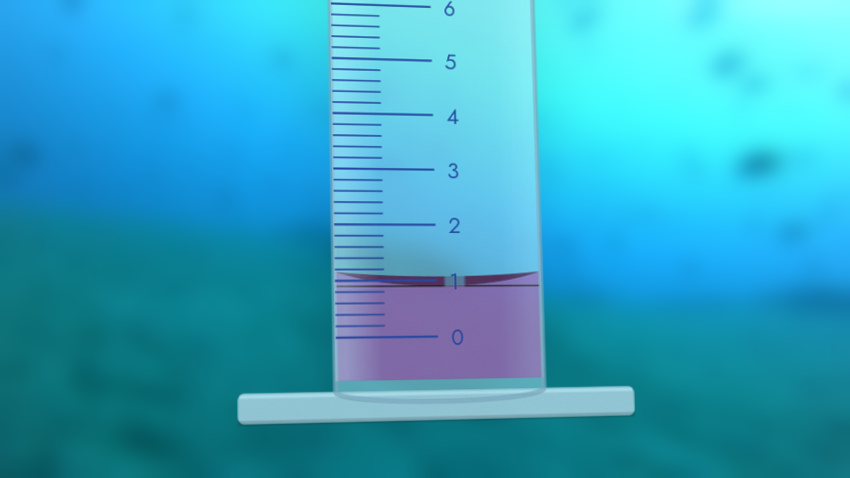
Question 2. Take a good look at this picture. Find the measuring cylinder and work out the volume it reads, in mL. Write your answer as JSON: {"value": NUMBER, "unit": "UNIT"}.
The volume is {"value": 0.9, "unit": "mL"}
